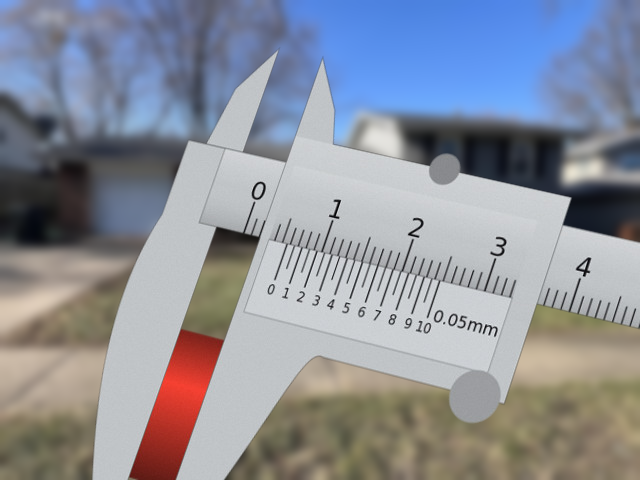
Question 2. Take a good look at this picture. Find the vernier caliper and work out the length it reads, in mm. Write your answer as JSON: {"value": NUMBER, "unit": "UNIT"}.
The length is {"value": 5.6, "unit": "mm"}
